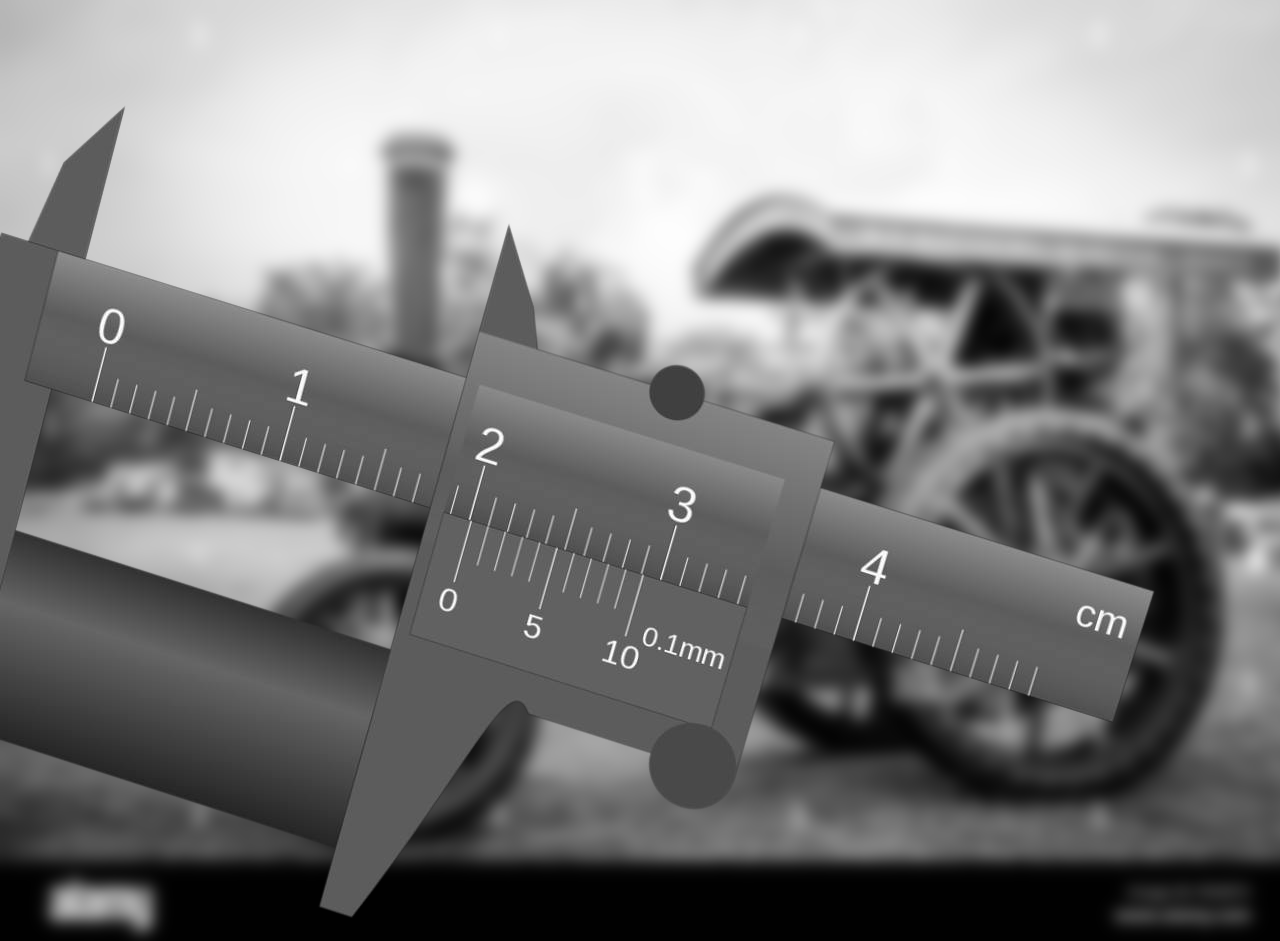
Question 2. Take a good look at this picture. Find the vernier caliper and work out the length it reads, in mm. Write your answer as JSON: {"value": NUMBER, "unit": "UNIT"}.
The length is {"value": 20.1, "unit": "mm"}
